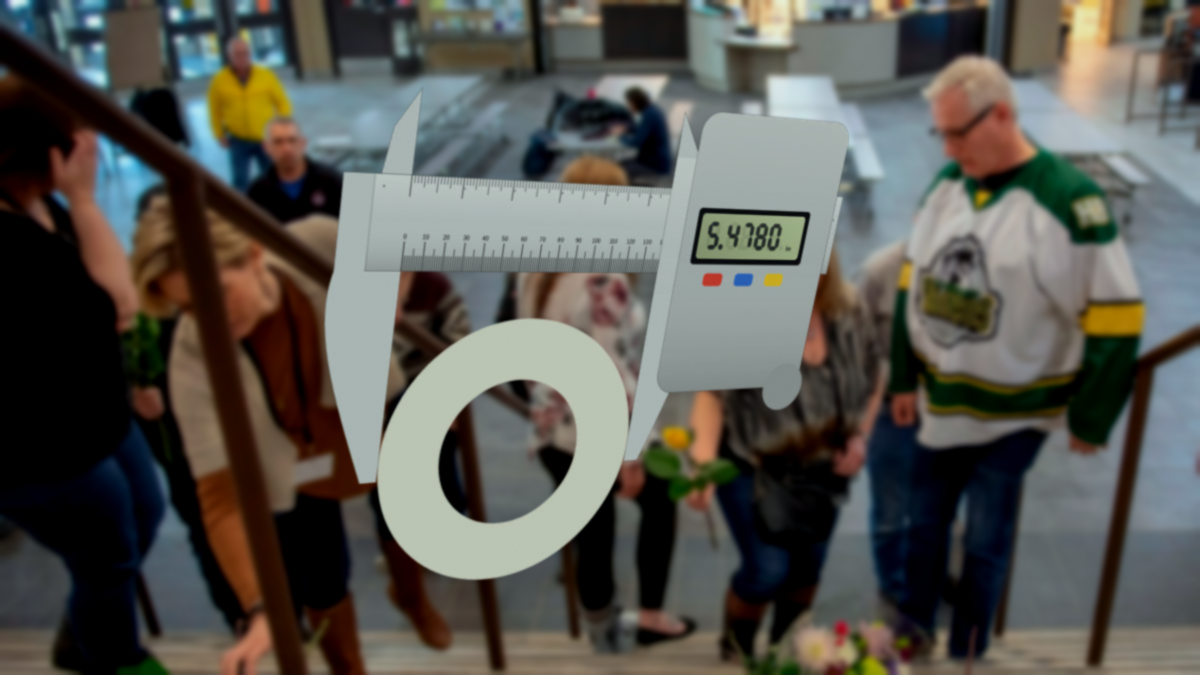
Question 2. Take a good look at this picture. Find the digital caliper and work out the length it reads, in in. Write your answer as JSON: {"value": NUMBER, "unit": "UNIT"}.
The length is {"value": 5.4780, "unit": "in"}
